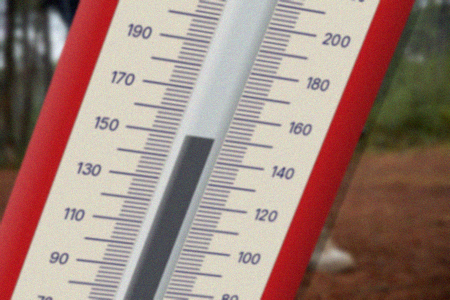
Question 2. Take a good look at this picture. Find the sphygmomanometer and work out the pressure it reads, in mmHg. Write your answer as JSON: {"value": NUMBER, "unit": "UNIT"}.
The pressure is {"value": 150, "unit": "mmHg"}
